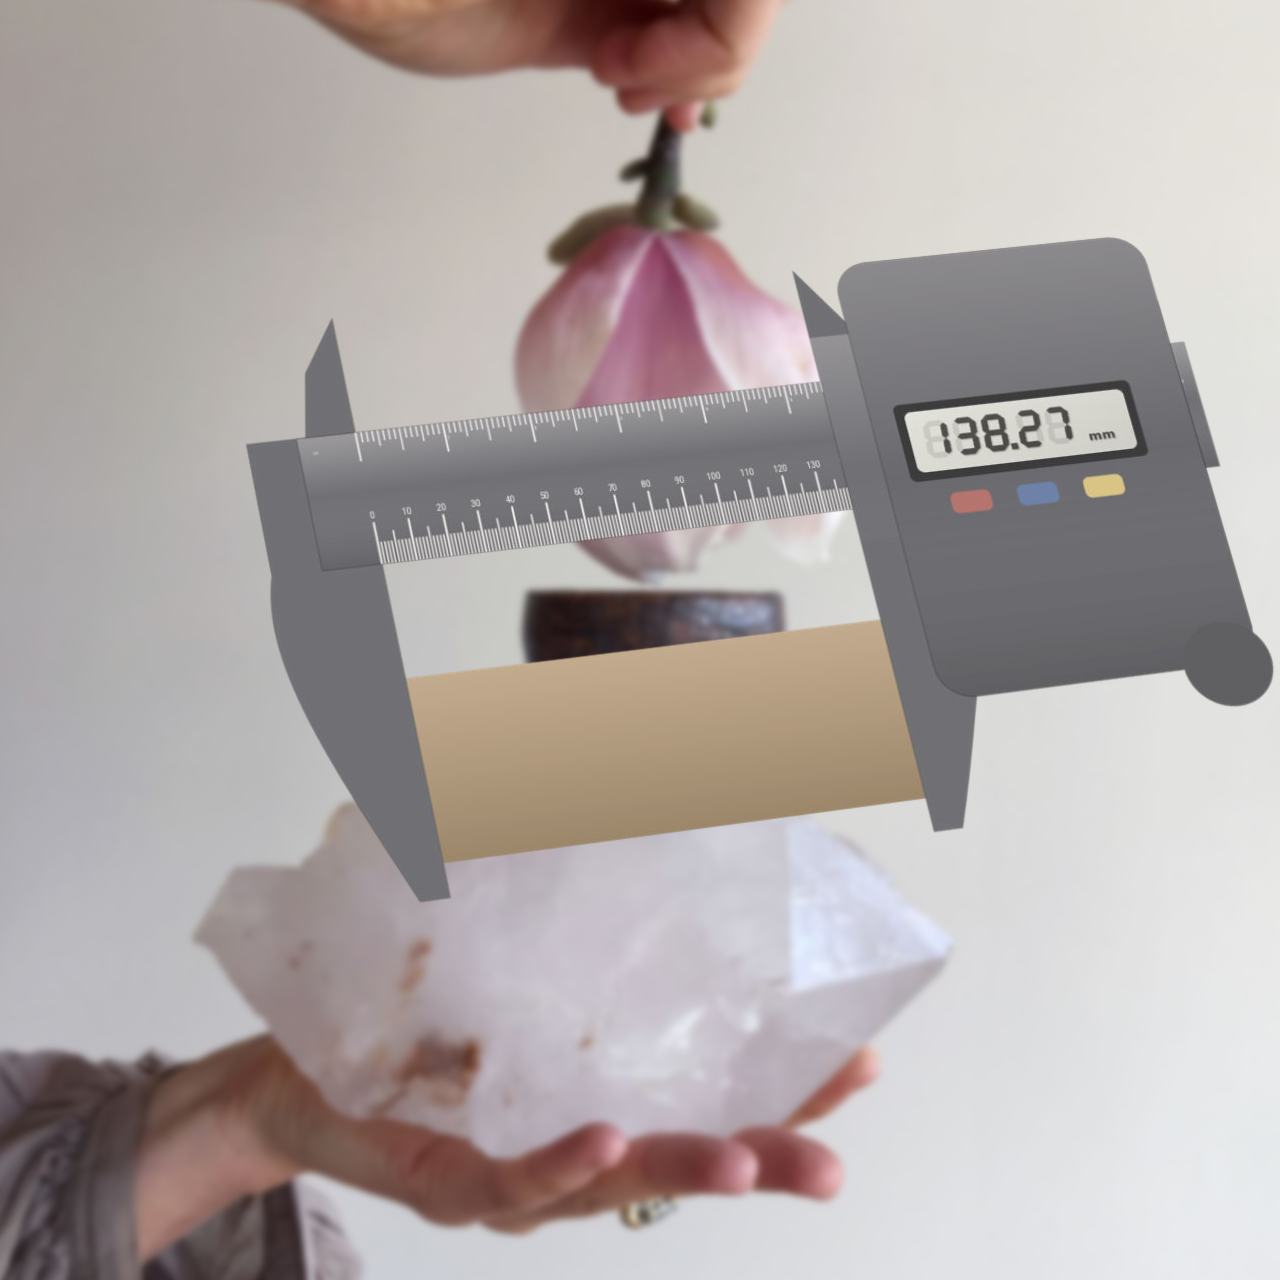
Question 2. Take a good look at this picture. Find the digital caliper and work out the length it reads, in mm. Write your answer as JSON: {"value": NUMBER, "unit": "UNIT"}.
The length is {"value": 138.27, "unit": "mm"}
